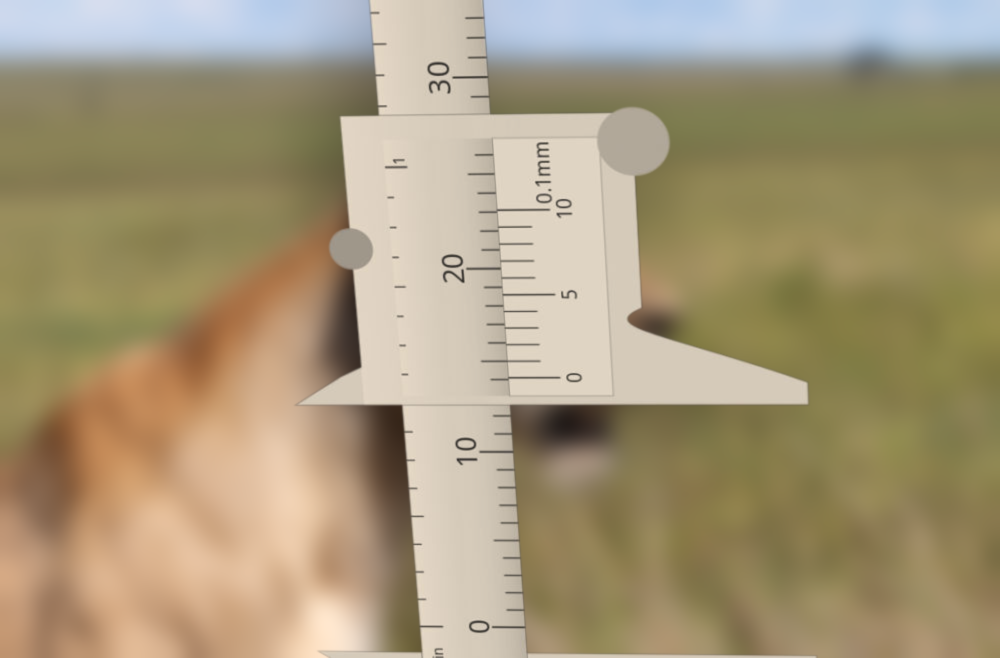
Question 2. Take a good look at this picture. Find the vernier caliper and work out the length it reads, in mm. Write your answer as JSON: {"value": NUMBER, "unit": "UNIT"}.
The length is {"value": 14.1, "unit": "mm"}
